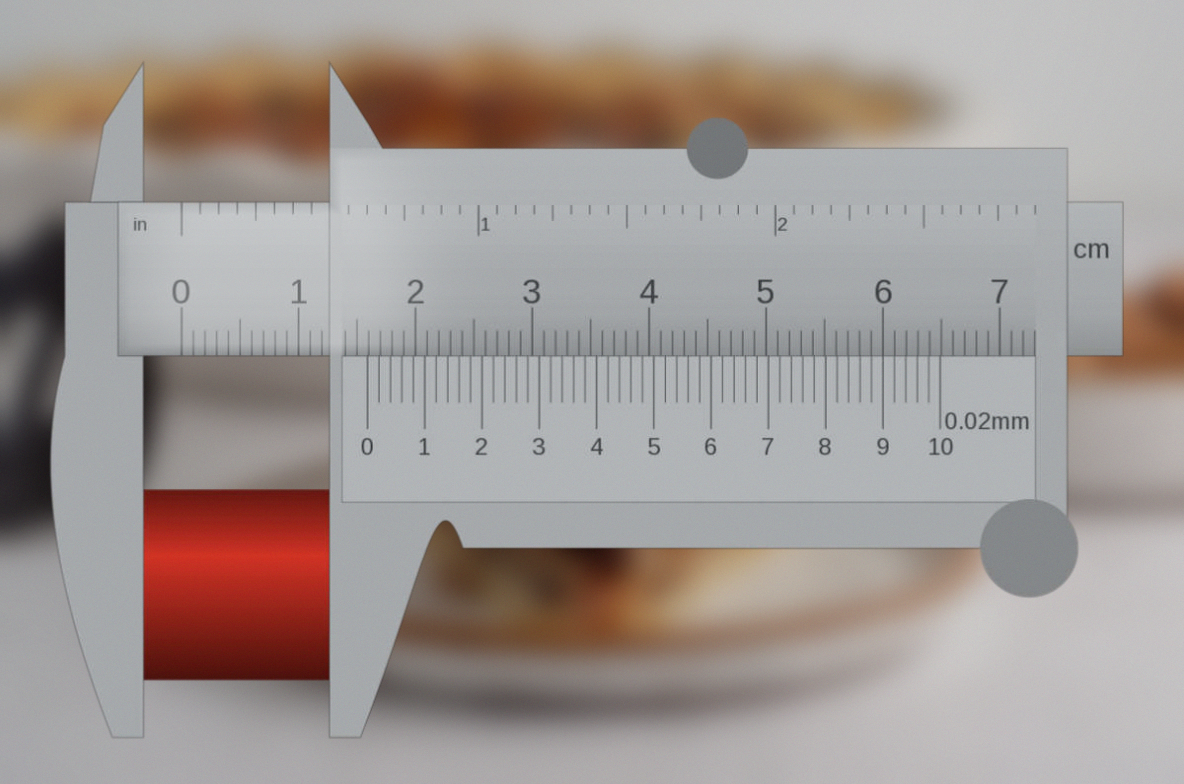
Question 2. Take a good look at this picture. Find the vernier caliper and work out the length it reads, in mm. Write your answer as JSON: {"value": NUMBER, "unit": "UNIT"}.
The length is {"value": 15.9, "unit": "mm"}
